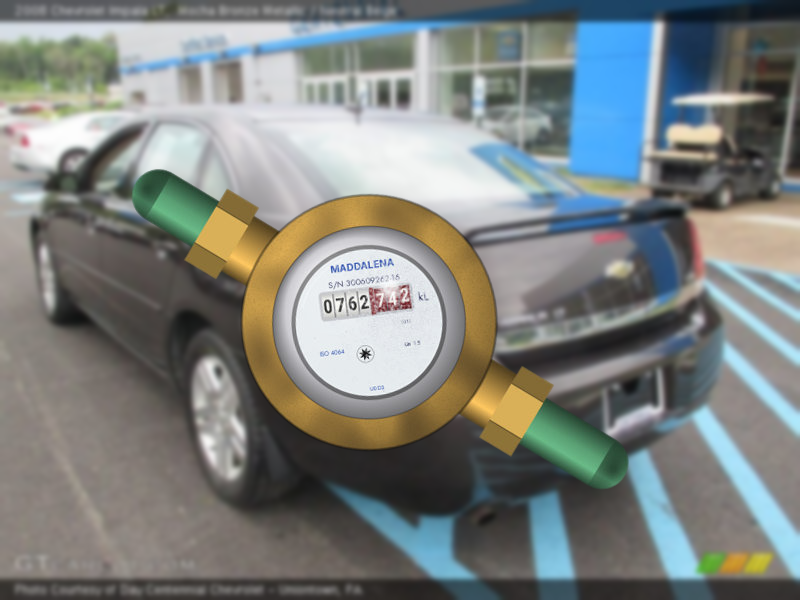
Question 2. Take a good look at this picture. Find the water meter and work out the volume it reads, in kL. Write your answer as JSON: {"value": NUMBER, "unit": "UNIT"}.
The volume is {"value": 762.742, "unit": "kL"}
